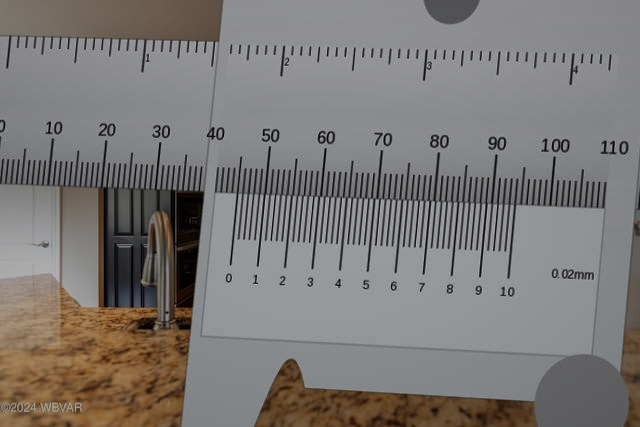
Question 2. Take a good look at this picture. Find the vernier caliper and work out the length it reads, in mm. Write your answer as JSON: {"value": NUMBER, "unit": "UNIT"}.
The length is {"value": 45.0, "unit": "mm"}
